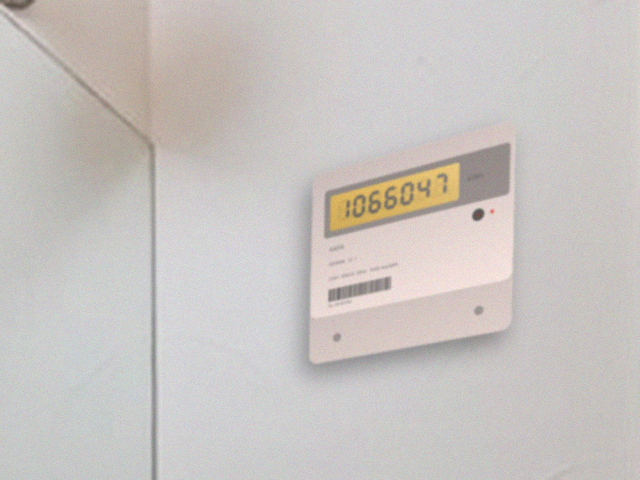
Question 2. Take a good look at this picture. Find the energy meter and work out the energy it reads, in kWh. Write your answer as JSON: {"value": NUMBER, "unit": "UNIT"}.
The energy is {"value": 1066047, "unit": "kWh"}
